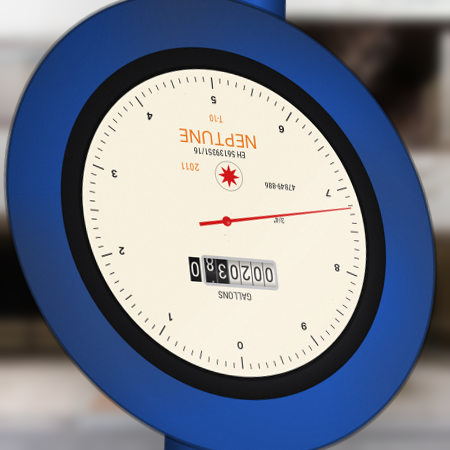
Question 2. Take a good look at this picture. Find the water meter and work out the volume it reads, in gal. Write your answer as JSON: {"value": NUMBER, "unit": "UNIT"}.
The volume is {"value": 20377.2, "unit": "gal"}
